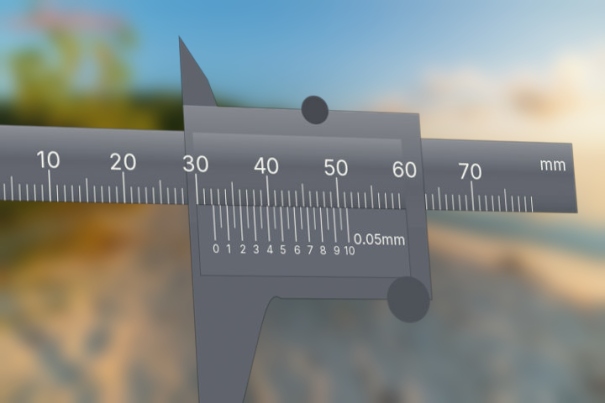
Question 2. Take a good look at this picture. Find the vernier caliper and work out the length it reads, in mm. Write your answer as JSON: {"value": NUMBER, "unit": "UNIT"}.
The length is {"value": 32.2, "unit": "mm"}
